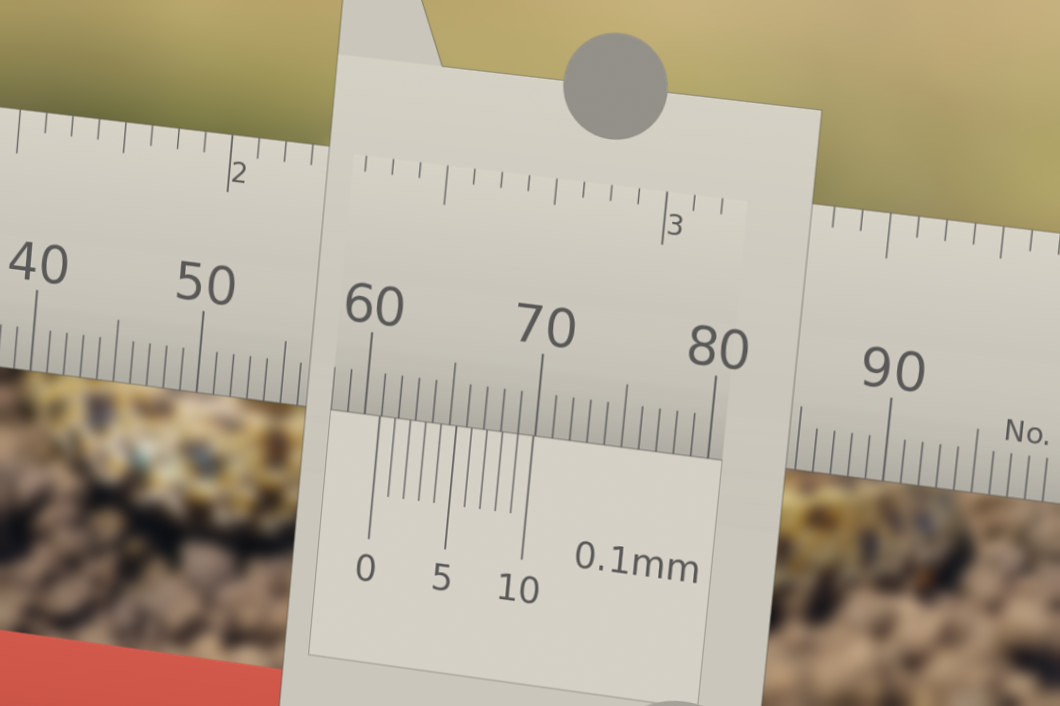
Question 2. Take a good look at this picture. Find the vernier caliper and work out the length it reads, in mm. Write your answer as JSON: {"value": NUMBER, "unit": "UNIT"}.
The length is {"value": 60.9, "unit": "mm"}
